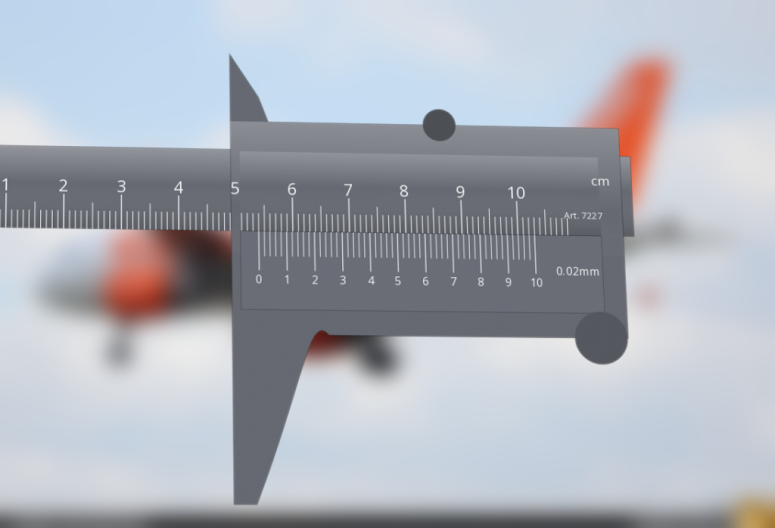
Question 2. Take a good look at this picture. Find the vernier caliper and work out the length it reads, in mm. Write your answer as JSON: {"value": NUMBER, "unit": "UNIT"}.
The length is {"value": 54.0, "unit": "mm"}
